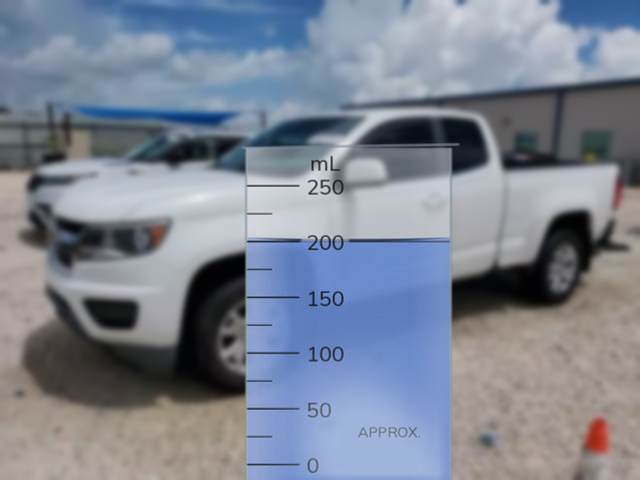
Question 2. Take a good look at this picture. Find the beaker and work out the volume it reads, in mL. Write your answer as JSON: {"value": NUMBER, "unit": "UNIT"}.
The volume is {"value": 200, "unit": "mL"}
